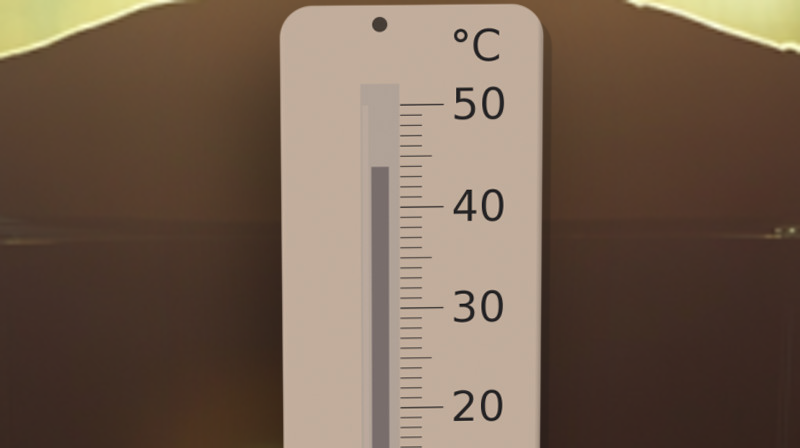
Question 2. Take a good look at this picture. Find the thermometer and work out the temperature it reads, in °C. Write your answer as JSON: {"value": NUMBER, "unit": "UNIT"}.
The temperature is {"value": 44, "unit": "°C"}
